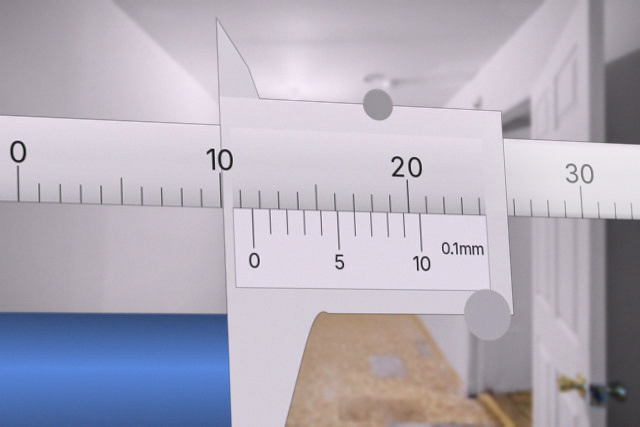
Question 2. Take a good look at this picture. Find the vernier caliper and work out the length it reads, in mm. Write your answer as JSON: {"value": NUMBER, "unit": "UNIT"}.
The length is {"value": 11.6, "unit": "mm"}
